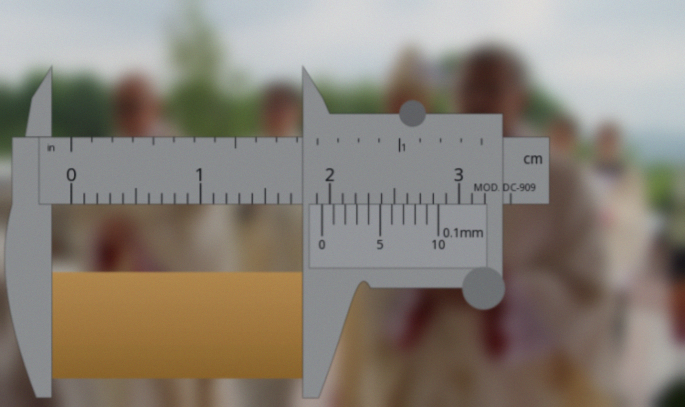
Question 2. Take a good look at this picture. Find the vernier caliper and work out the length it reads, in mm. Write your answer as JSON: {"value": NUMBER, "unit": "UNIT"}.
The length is {"value": 19.4, "unit": "mm"}
